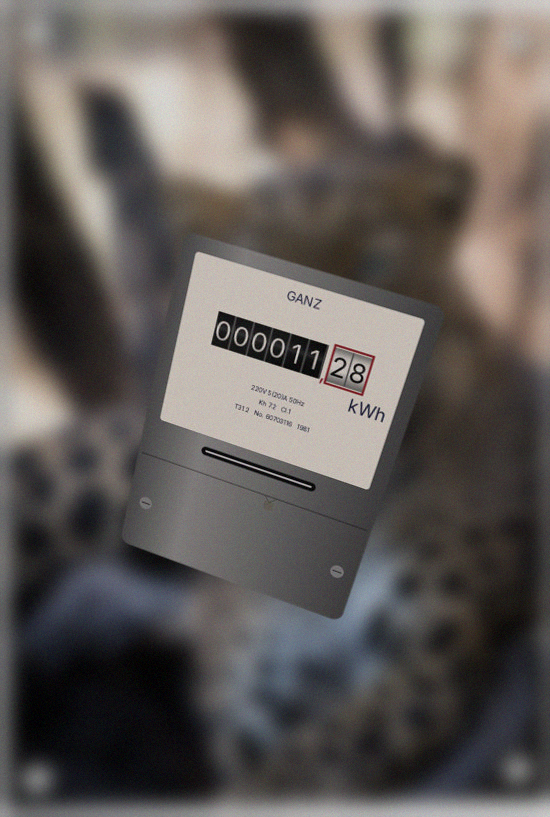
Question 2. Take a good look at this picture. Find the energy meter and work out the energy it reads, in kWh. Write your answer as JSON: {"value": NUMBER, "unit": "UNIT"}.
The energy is {"value": 11.28, "unit": "kWh"}
